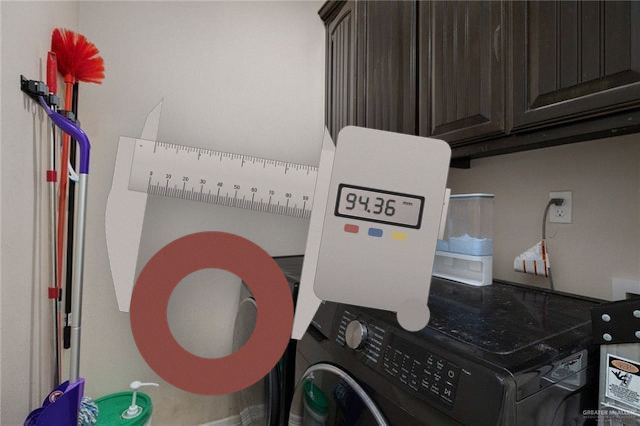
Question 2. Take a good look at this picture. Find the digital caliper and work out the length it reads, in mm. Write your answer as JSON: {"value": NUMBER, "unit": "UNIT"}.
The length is {"value": 94.36, "unit": "mm"}
